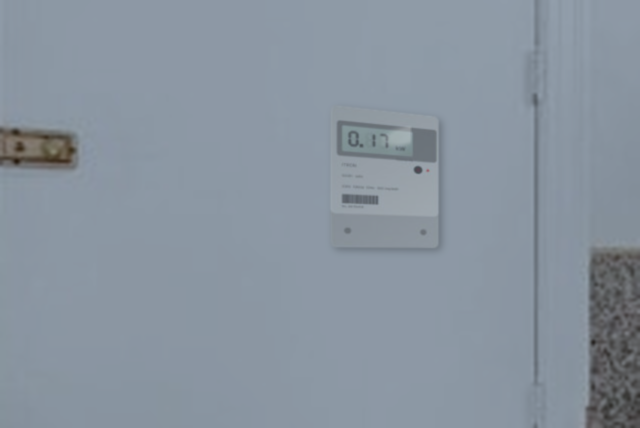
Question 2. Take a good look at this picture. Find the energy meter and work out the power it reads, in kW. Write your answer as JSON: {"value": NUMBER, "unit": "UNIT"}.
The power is {"value": 0.17, "unit": "kW"}
